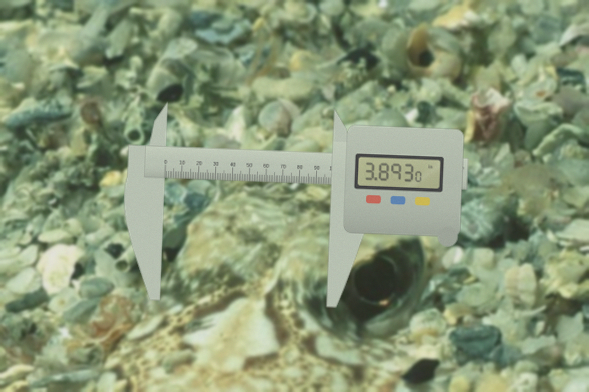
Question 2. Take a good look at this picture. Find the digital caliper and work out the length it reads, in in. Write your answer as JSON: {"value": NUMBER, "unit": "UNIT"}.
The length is {"value": 3.8930, "unit": "in"}
